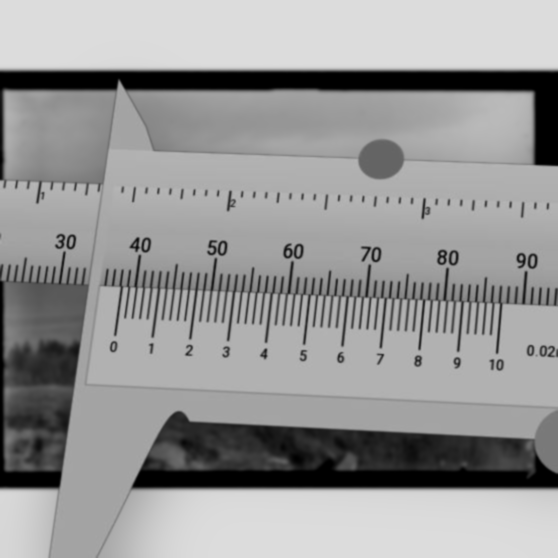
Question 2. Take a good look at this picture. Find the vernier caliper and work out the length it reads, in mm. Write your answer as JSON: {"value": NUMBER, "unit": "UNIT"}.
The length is {"value": 38.2, "unit": "mm"}
